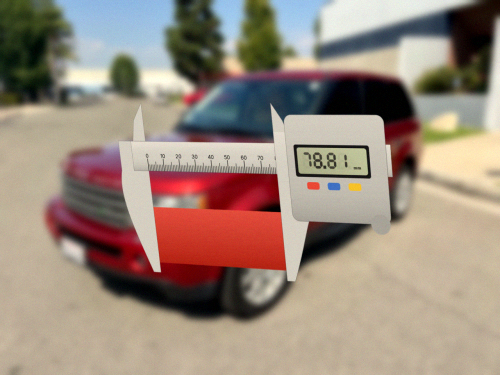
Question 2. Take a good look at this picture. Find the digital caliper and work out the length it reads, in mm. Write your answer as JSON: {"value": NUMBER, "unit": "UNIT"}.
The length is {"value": 78.81, "unit": "mm"}
